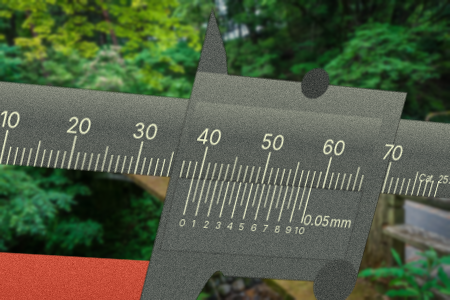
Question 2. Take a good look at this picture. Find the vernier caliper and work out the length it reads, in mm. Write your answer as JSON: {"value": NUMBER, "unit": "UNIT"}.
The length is {"value": 39.0, "unit": "mm"}
